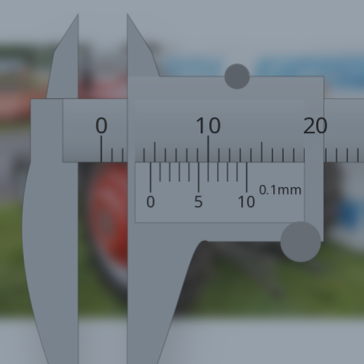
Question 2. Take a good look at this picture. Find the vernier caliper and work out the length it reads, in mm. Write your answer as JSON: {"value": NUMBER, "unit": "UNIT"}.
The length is {"value": 4.6, "unit": "mm"}
